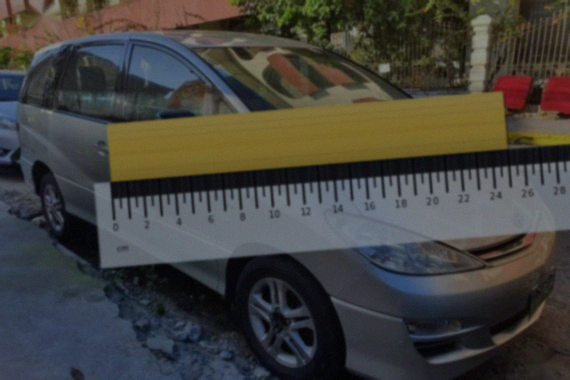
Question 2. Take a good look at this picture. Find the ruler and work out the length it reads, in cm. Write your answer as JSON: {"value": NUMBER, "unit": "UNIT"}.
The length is {"value": 25, "unit": "cm"}
